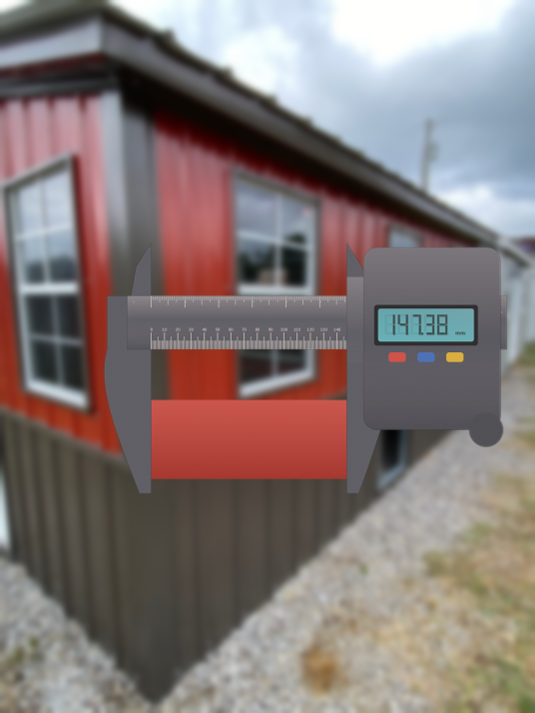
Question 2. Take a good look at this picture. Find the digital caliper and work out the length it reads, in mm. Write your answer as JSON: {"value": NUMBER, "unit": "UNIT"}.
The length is {"value": 147.38, "unit": "mm"}
